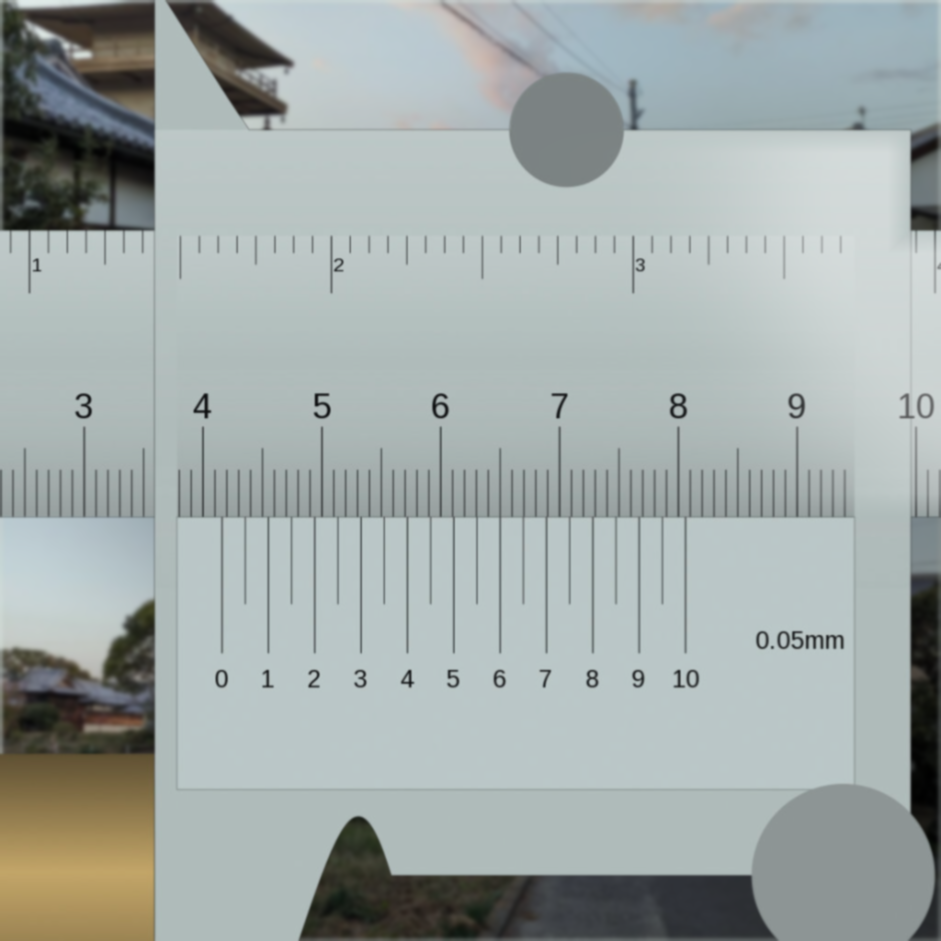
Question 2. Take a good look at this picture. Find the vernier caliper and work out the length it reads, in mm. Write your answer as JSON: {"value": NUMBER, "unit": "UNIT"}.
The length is {"value": 41.6, "unit": "mm"}
